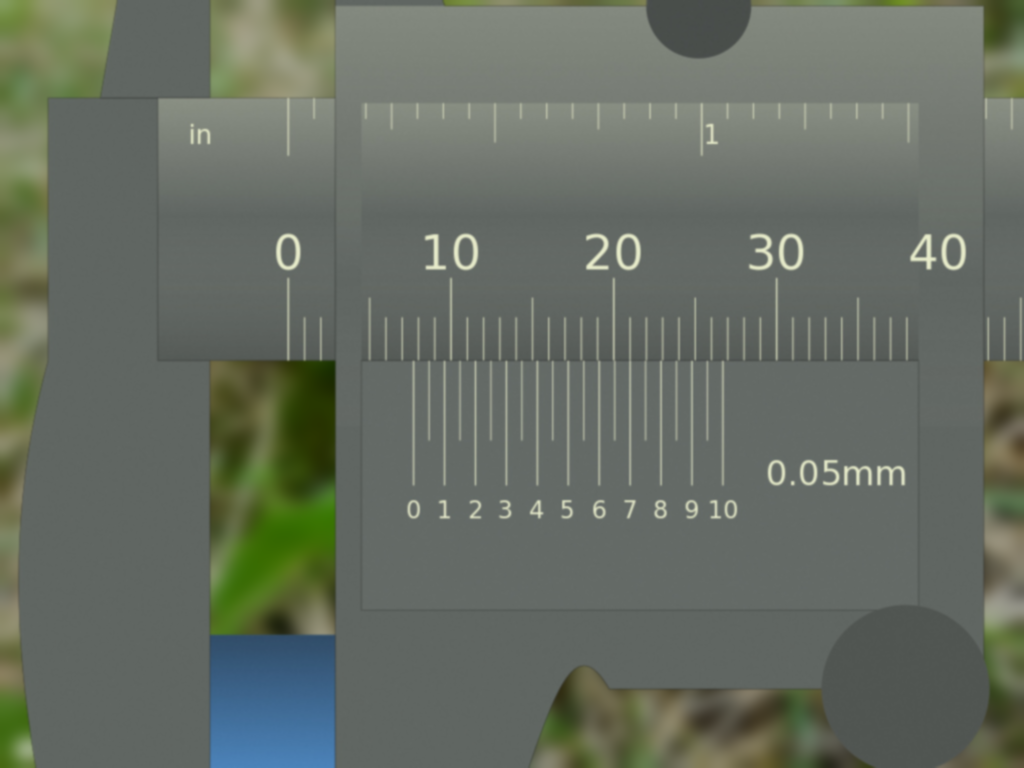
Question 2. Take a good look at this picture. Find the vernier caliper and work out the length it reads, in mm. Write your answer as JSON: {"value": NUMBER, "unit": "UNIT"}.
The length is {"value": 7.7, "unit": "mm"}
